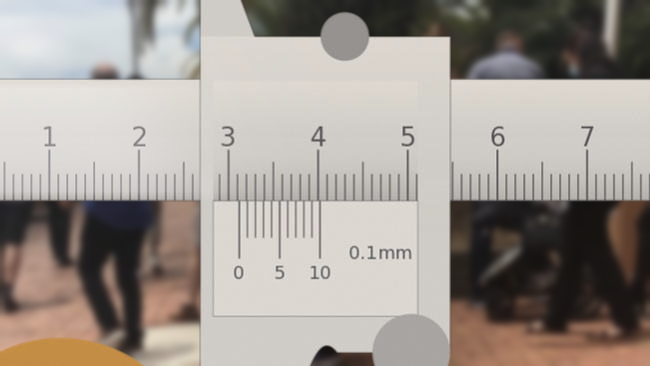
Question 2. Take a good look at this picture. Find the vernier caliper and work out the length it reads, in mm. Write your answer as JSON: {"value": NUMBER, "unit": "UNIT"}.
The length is {"value": 31.2, "unit": "mm"}
